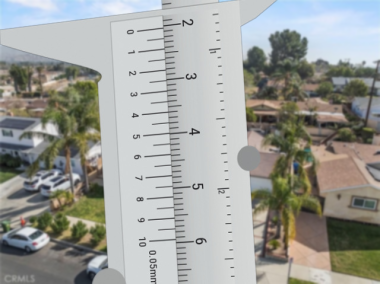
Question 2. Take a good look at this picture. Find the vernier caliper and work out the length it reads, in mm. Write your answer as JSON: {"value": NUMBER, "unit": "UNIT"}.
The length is {"value": 20.4, "unit": "mm"}
